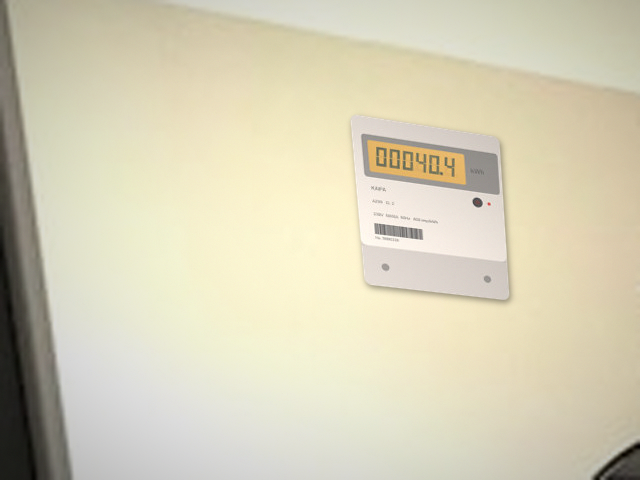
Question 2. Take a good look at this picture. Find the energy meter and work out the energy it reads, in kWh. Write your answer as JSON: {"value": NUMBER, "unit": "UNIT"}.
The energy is {"value": 40.4, "unit": "kWh"}
